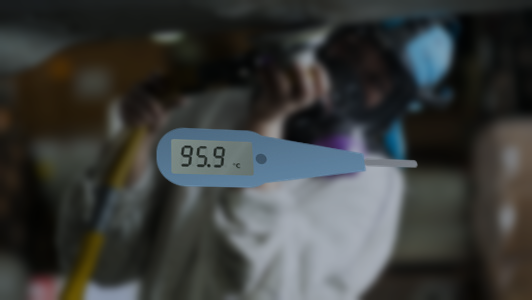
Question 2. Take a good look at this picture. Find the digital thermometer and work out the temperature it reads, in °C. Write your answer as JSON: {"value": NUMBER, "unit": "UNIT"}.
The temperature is {"value": 95.9, "unit": "°C"}
